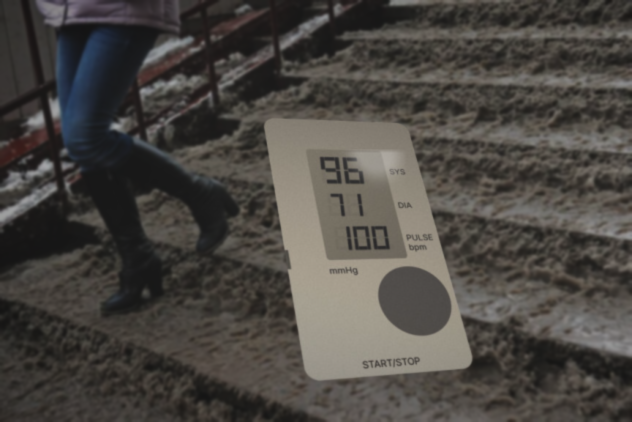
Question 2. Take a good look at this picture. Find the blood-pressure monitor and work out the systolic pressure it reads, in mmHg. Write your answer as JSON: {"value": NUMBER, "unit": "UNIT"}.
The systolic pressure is {"value": 96, "unit": "mmHg"}
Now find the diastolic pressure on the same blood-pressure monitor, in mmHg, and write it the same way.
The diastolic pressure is {"value": 71, "unit": "mmHg"}
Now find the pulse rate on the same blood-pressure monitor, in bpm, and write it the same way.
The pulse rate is {"value": 100, "unit": "bpm"}
